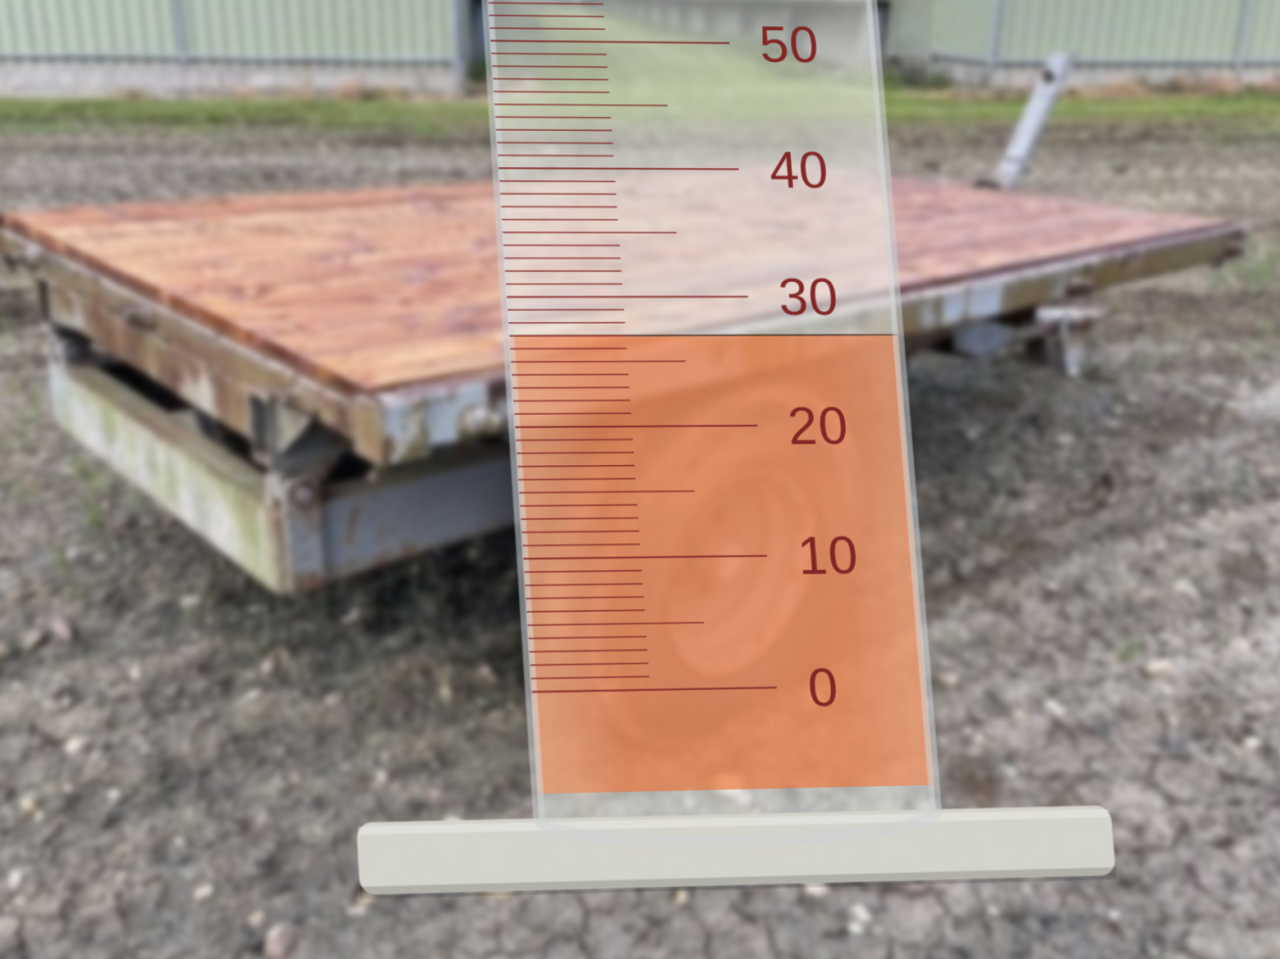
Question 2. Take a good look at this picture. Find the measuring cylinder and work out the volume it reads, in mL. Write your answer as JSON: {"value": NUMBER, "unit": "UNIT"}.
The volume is {"value": 27, "unit": "mL"}
